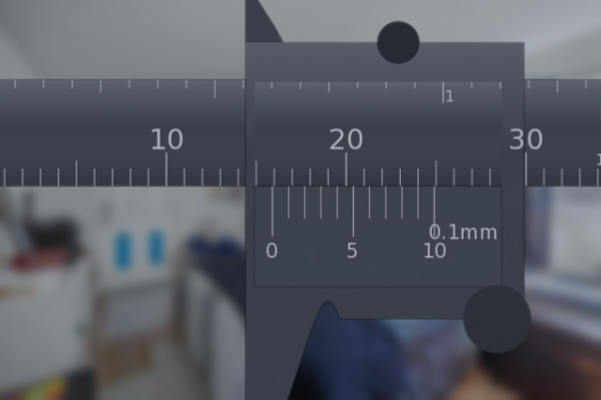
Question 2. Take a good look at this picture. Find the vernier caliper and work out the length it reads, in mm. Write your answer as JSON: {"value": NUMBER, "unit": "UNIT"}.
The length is {"value": 15.9, "unit": "mm"}
